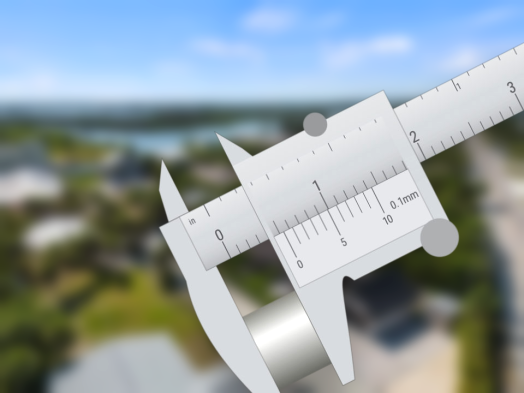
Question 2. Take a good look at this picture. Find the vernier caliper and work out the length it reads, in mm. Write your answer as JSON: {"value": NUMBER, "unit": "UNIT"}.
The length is {"value": 5.4, "unit": "mm"}
